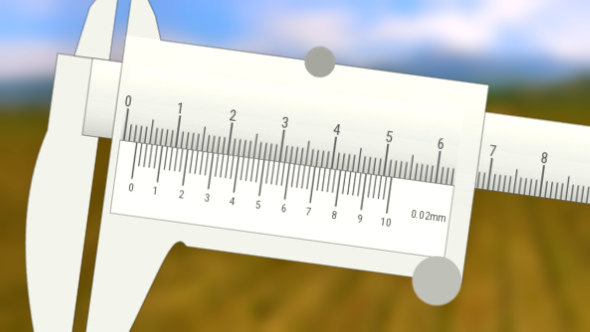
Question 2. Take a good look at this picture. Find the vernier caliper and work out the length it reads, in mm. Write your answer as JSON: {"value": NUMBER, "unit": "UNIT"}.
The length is {"value": 2.5, "unit": "mm"}
